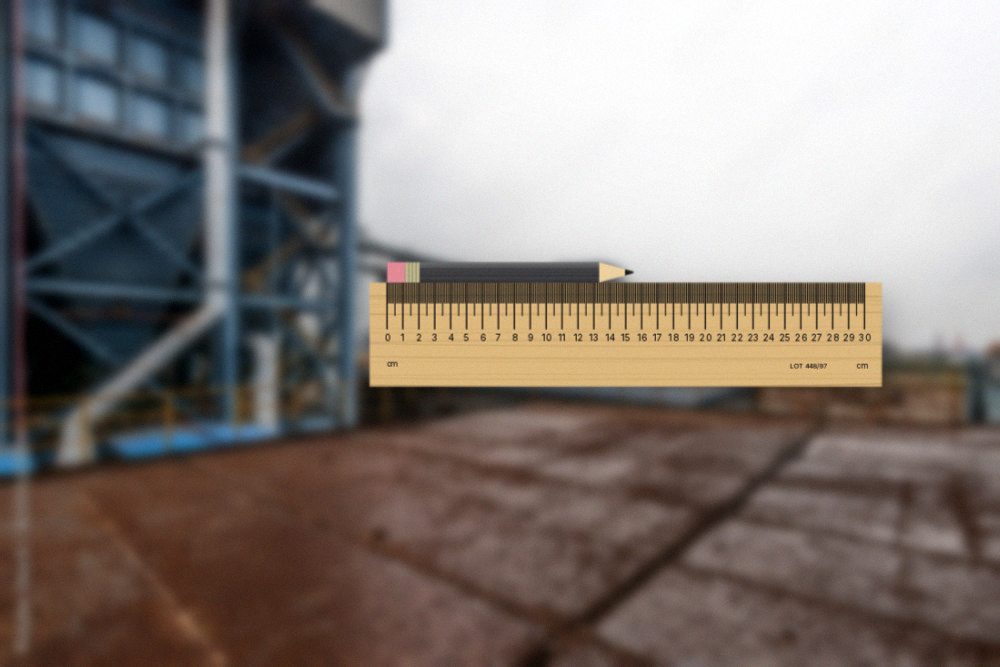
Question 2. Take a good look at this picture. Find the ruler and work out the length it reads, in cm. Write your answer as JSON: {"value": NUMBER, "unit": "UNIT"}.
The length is {"value": 15.5, "unit": "cm"}
